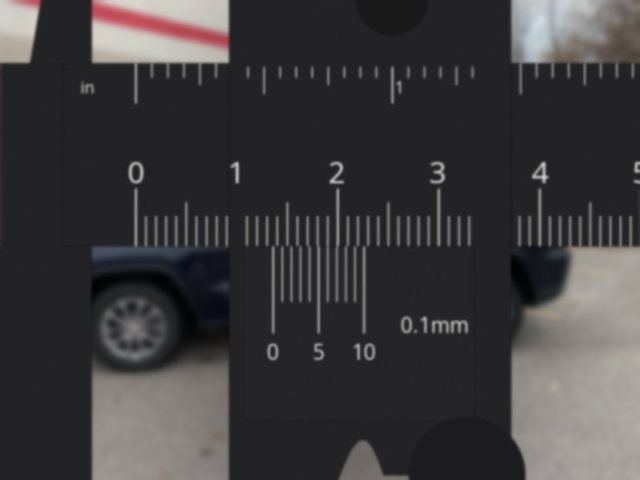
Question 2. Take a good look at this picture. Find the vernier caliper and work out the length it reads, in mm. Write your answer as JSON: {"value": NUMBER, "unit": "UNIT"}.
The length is {"value": 13.6, "unit": "mm"}
